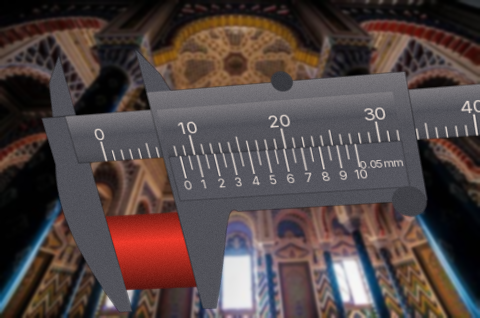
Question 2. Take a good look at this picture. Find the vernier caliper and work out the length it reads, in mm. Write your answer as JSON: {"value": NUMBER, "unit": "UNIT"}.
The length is {"value": 8.4, "unit": "mm"}
